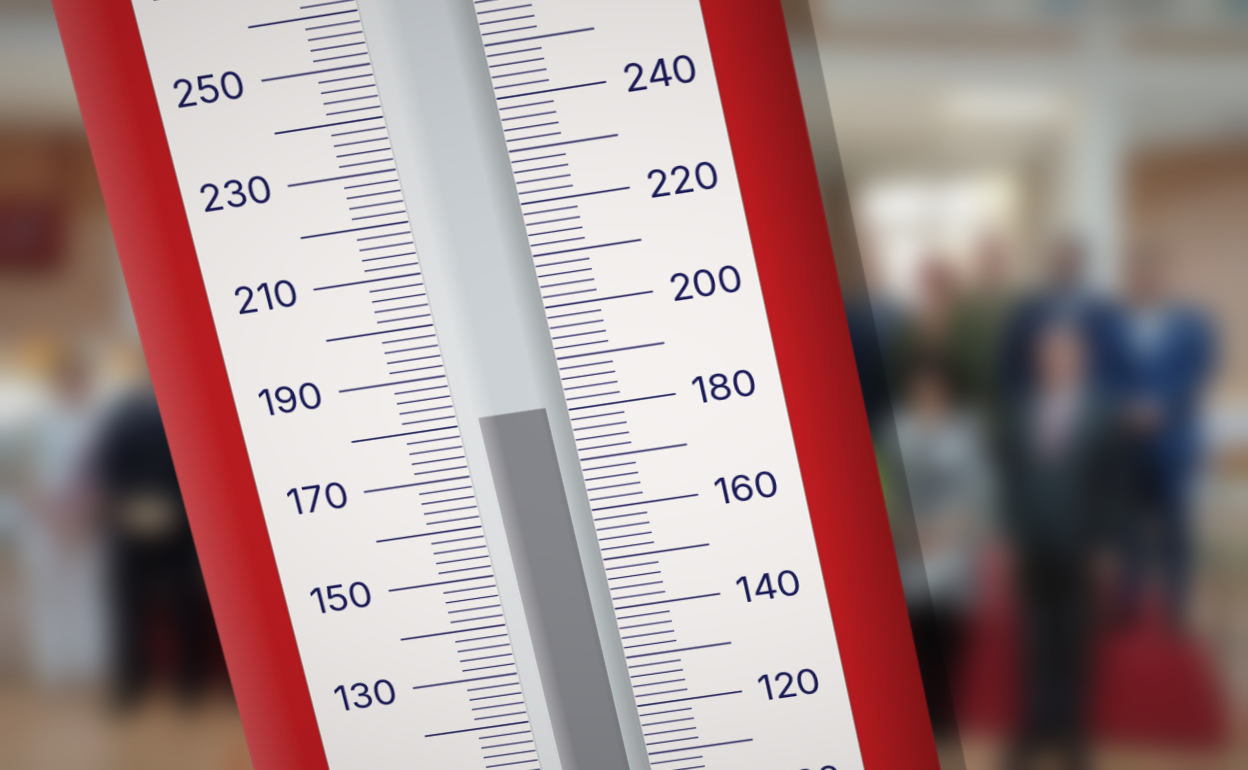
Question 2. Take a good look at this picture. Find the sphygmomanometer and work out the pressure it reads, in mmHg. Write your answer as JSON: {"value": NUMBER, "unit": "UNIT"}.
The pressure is {"value": 181, "unit": "mmHg"}
